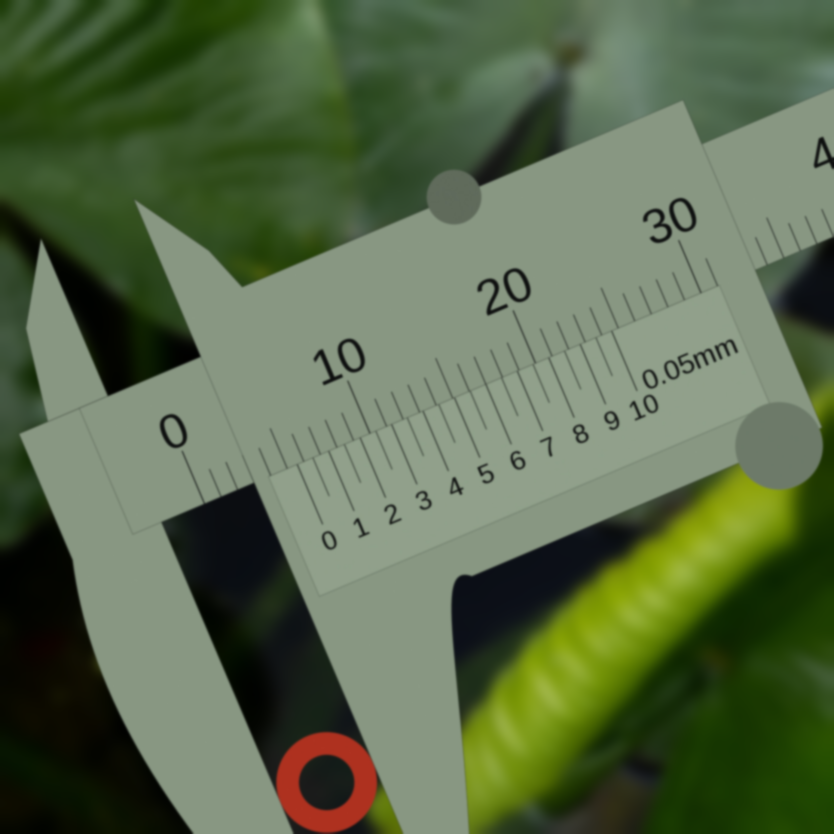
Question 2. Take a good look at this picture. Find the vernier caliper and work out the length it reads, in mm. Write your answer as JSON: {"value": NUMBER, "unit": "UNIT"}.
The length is {"value": 5.6, "unit": "mm"}
